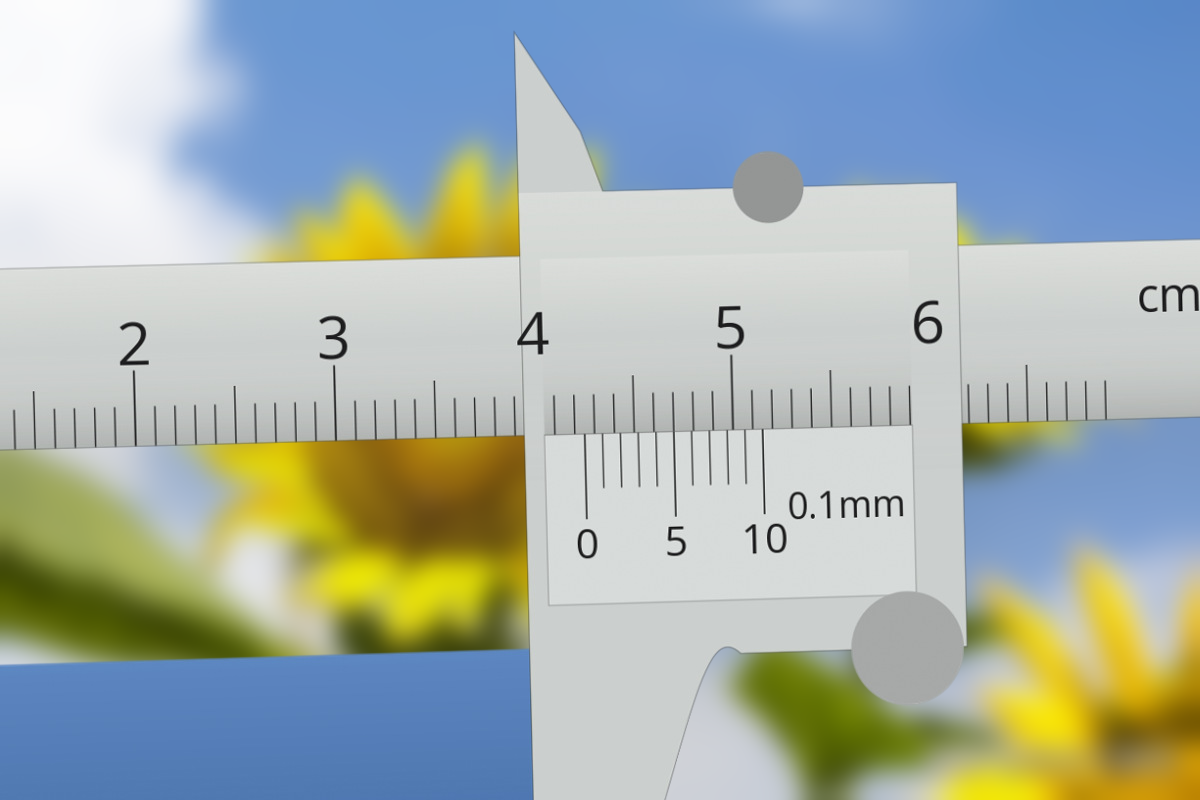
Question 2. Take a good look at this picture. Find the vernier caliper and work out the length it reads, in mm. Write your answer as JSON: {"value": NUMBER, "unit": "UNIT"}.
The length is {"value": 42.5, "unit": "mm"}
